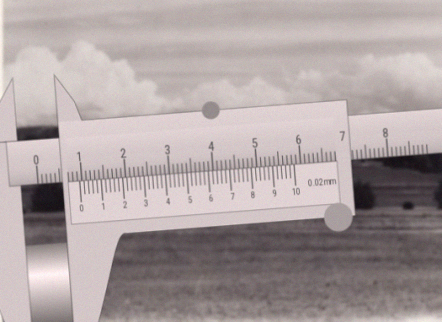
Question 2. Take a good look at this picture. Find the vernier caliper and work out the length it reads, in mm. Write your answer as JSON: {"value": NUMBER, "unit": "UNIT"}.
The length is {"value": 9.5, "unit": "mm"}
